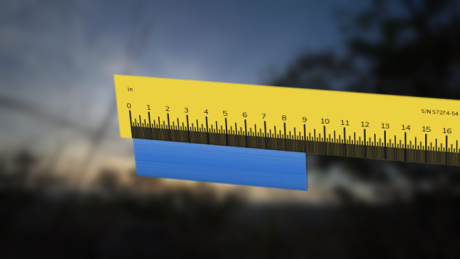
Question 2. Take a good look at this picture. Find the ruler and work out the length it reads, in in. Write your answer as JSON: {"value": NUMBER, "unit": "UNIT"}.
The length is {"value": 9, "unit": "in"}
